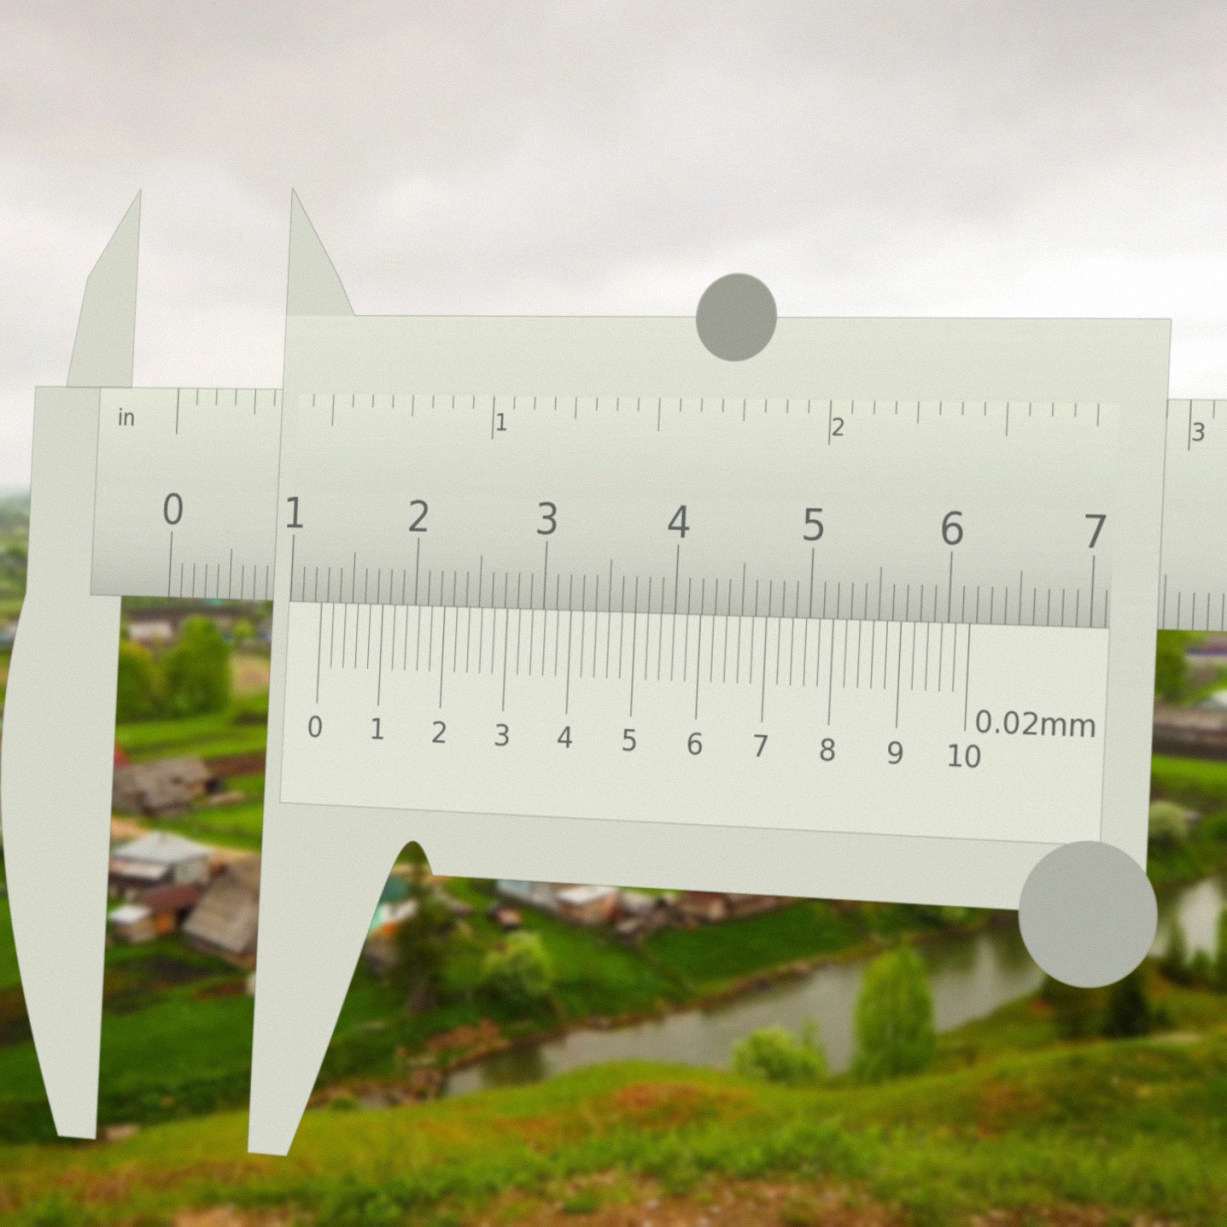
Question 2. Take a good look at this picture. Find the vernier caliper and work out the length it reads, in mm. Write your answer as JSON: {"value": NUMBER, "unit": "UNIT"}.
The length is {"value": 12.5, "unit": "mm"}
